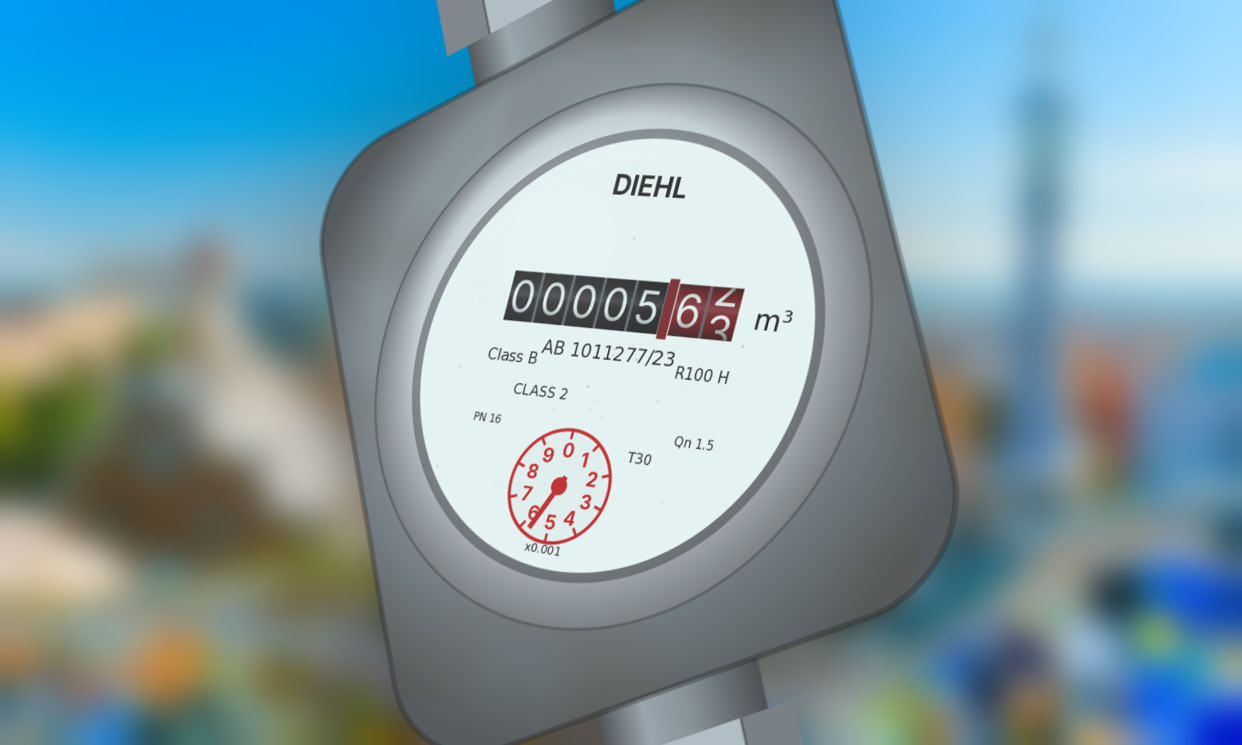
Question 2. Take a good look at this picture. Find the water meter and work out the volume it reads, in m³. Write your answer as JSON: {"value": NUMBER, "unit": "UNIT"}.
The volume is {"value": 5.625, "unit": "m³"}
